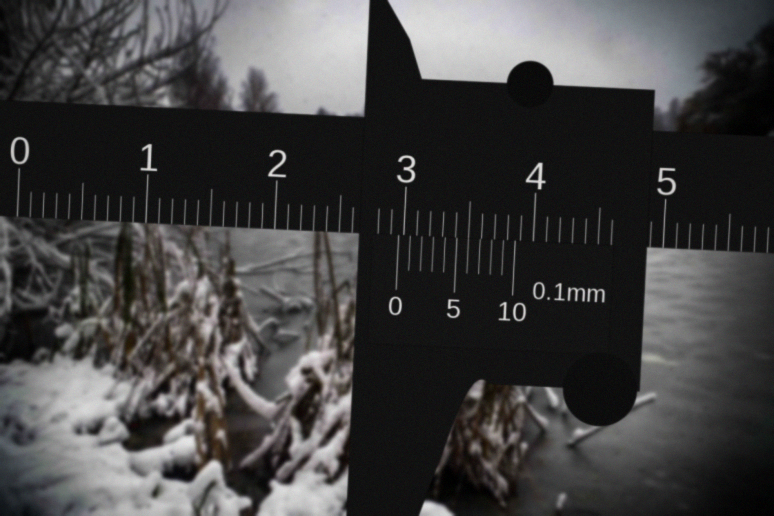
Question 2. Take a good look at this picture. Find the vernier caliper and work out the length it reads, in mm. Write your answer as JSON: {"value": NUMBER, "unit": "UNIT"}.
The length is {"value": 29.6, "unit": "mm"}
